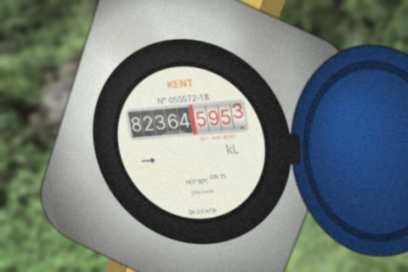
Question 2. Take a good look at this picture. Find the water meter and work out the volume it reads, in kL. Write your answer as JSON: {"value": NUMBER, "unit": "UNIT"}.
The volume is {"value": 82364.5953, "unit": "kL"}
